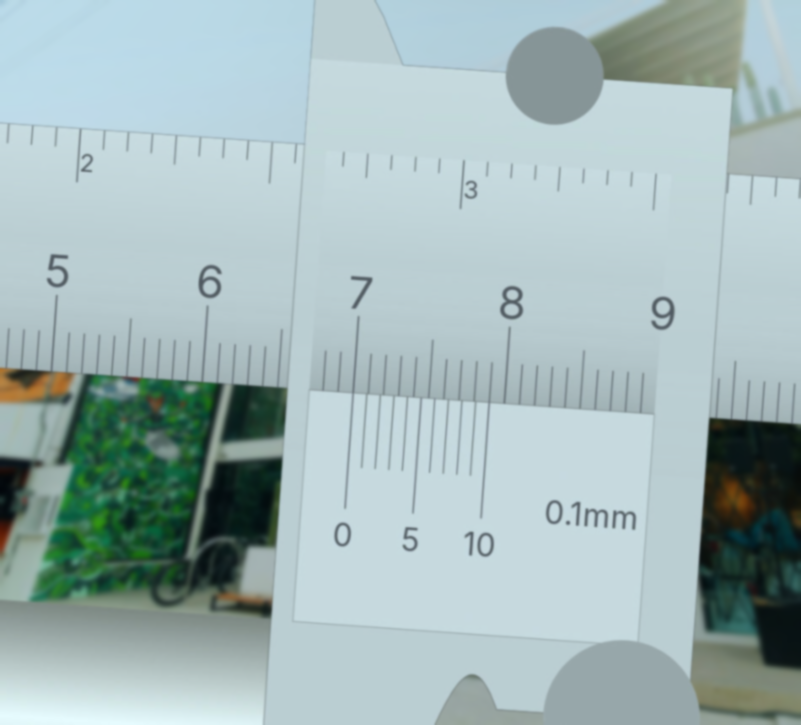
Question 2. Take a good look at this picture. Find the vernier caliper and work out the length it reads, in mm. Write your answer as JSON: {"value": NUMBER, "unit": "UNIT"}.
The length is {"value": 70.0, "unit": "mm"}
